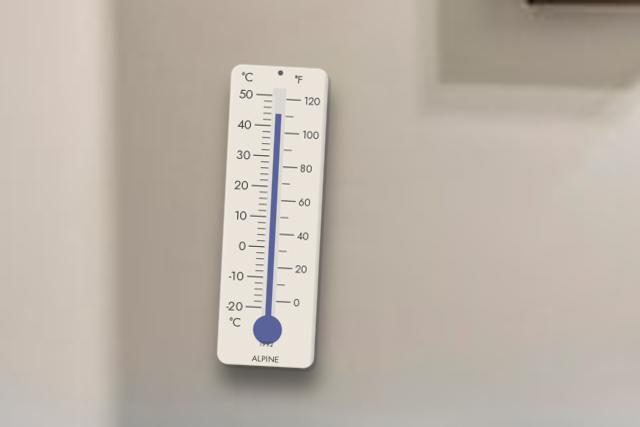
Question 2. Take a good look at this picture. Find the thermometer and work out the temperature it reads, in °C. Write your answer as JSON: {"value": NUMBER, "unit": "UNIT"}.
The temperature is {"value": 44, "unit": "°C"}
